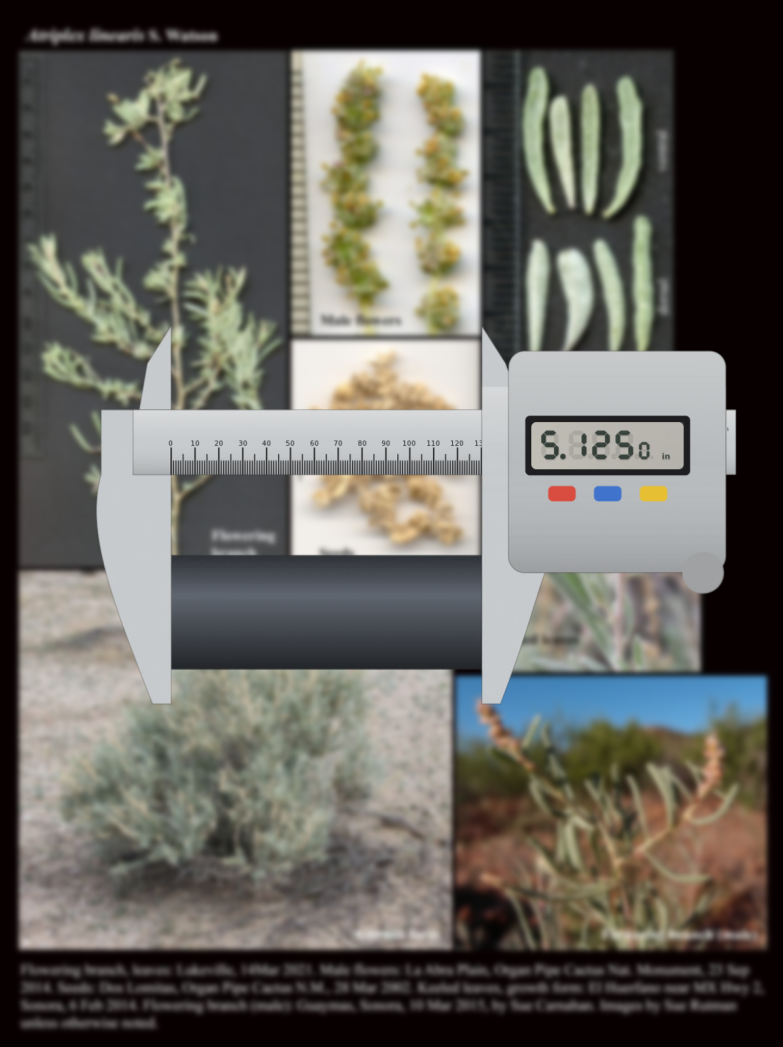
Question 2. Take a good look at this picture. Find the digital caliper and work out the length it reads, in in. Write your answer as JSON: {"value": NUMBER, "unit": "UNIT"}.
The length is {"value": 5.1250, "unit": "in"}
